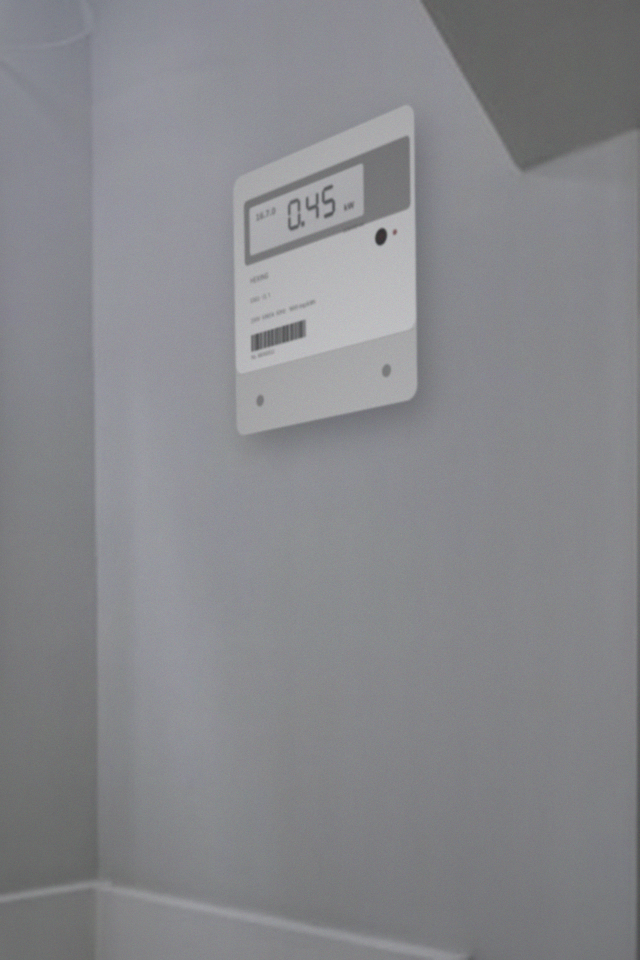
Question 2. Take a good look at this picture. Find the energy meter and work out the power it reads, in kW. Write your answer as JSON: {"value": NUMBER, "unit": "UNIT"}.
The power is {"value": 0.45, "unit": "kW"}
